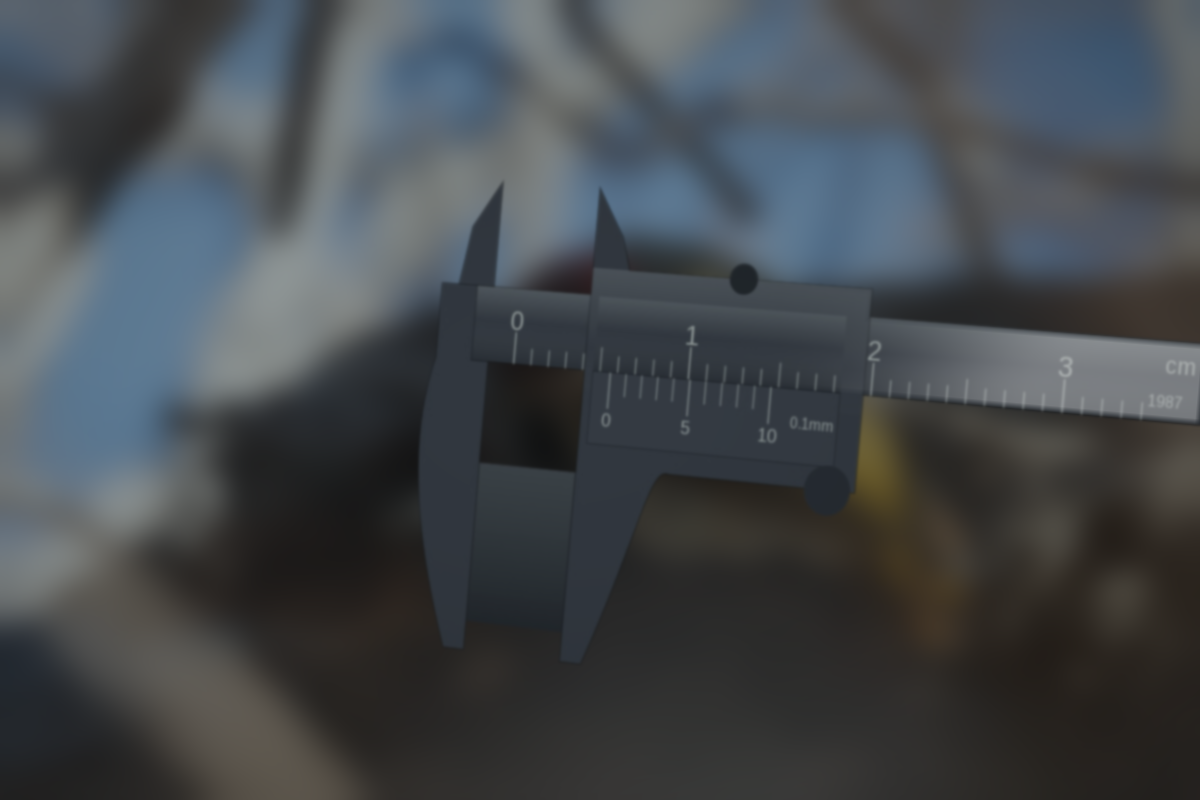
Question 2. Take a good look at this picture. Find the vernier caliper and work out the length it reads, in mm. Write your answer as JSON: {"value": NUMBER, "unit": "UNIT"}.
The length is {"value": 5.6, "unit": "mm"}
